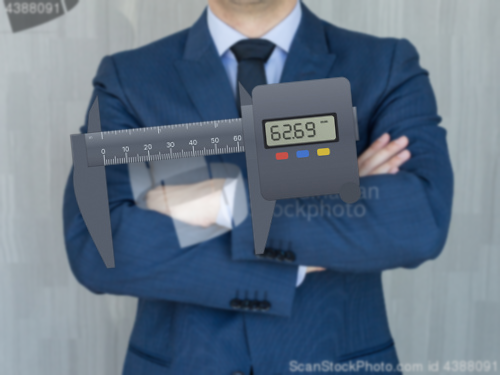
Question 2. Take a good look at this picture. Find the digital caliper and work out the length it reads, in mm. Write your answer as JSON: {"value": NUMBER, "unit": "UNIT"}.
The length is {"value": 62.69, "unit": "mm"}
